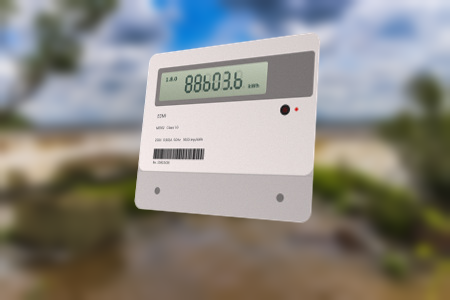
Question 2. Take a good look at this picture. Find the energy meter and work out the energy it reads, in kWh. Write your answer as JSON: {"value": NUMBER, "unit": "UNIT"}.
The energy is {"value": 88603.6, "unit": "kWh"}
